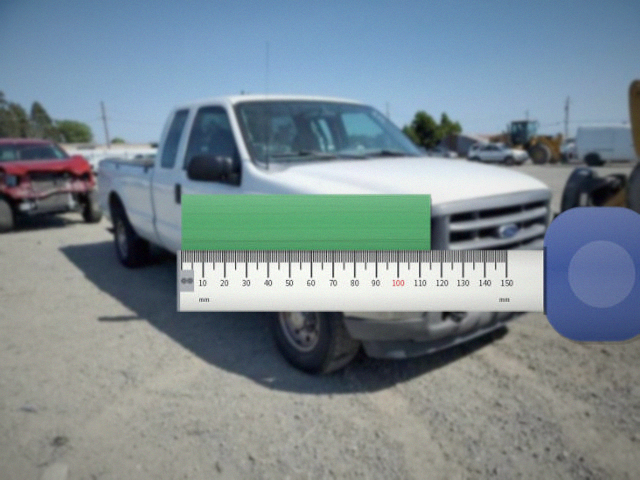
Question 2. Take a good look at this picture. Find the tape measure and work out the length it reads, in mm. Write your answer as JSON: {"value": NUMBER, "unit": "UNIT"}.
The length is {"value": 115, "unit": "mm"}
